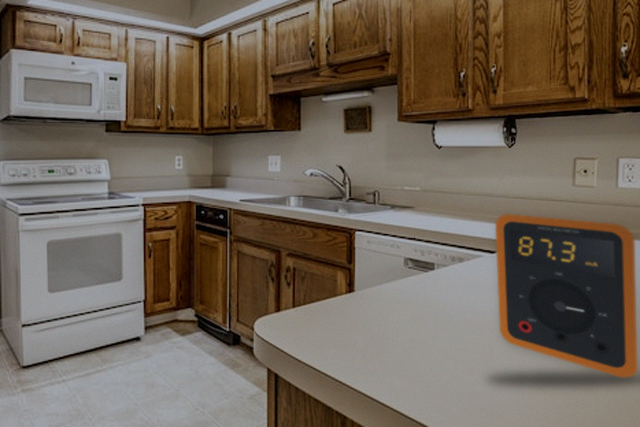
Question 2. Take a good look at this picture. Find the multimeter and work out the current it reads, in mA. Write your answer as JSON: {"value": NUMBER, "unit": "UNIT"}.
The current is {"value": 87.3, "unit": "mA"}
